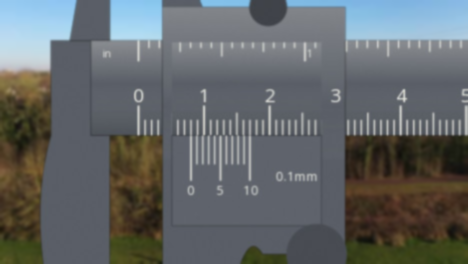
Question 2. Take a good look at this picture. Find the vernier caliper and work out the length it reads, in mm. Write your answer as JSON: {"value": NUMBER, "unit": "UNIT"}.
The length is {"value": 8.0, "unit": "mm"}
